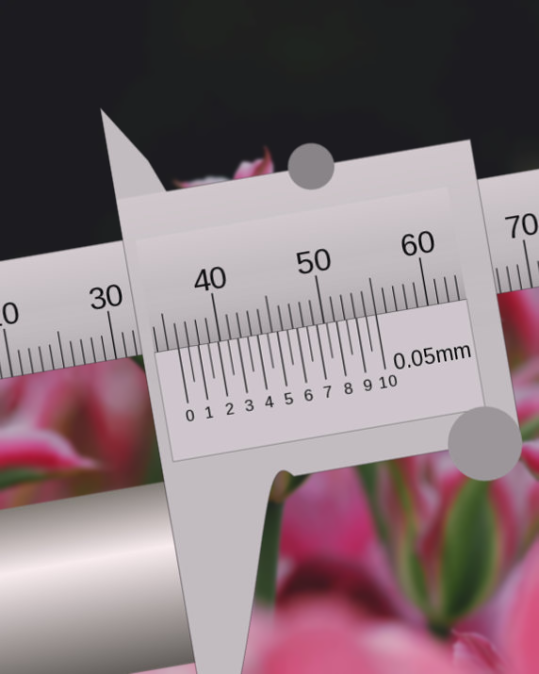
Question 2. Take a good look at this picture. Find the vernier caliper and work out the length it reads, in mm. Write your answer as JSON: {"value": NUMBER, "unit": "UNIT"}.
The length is {"value": 36.0, "unit": "mm"}
